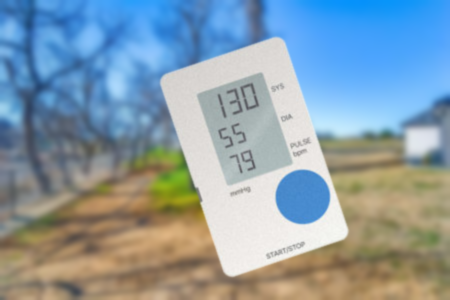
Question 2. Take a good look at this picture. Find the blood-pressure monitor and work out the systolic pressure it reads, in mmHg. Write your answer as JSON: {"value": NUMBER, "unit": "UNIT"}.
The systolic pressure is {"value": 130, "unit": "mmHg"}
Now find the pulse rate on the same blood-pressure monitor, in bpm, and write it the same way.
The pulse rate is {"value": 79, "unit": "bpm"}
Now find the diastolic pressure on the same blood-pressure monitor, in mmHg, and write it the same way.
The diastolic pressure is {"value": 55, "unit": "mmHg"}
